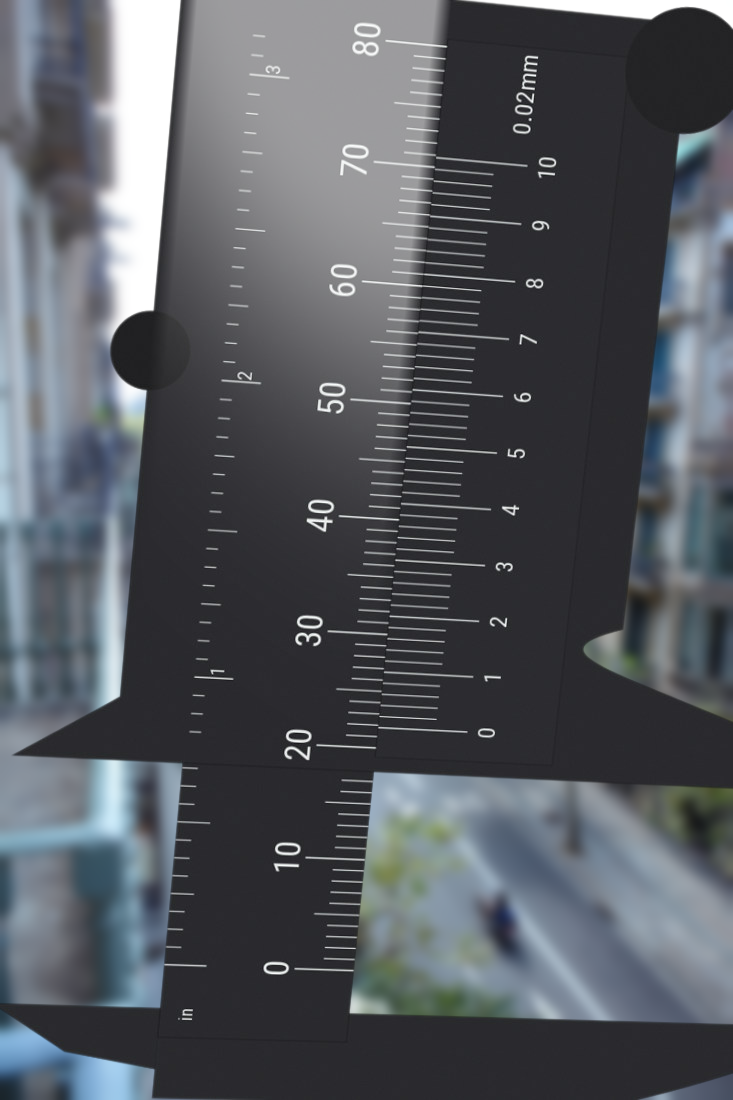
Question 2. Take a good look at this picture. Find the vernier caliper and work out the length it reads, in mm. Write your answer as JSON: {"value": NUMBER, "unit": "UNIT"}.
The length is {"value": 21.8, "unit": "mm"}
